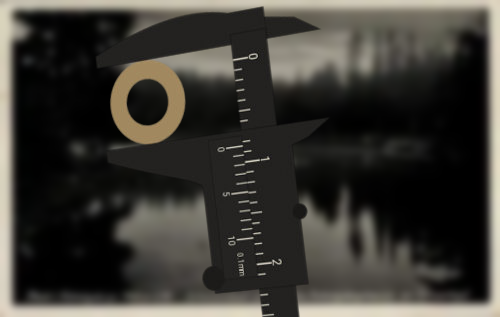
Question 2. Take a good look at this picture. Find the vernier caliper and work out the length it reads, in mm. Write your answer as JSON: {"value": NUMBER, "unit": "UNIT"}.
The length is {"value": 8.4, "unit": "mm"}
